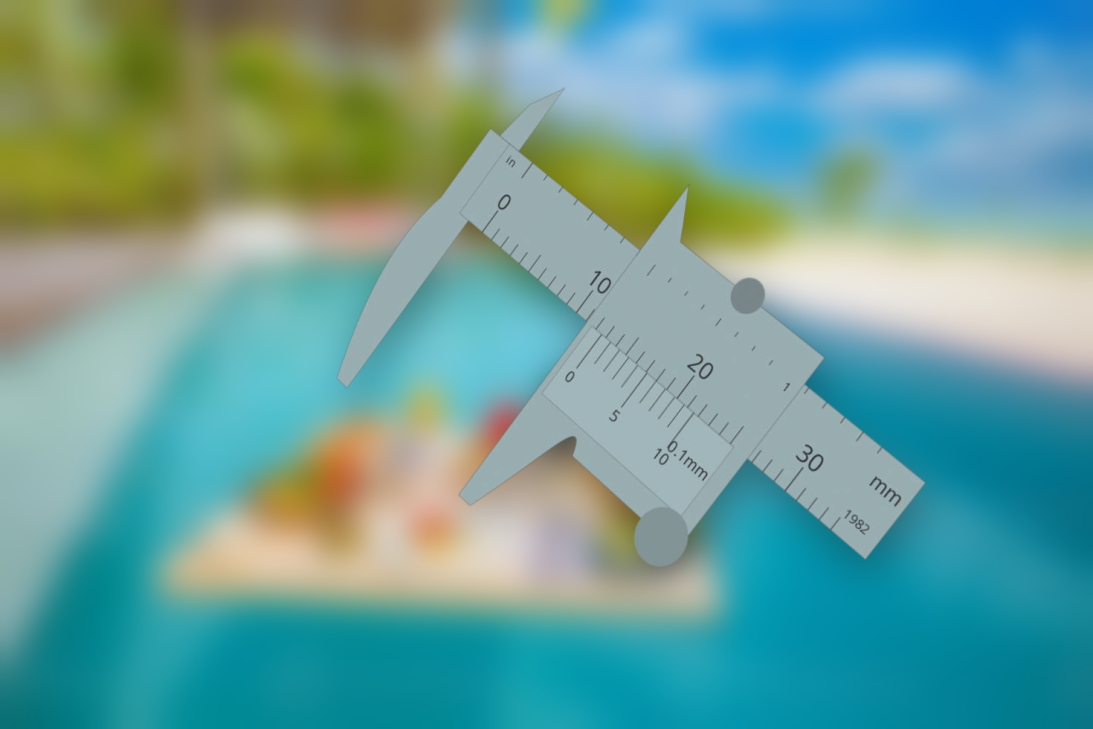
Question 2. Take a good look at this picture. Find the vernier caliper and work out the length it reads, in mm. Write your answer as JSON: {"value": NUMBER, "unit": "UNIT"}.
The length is {"value": 12.6, "unit": "mm"}
